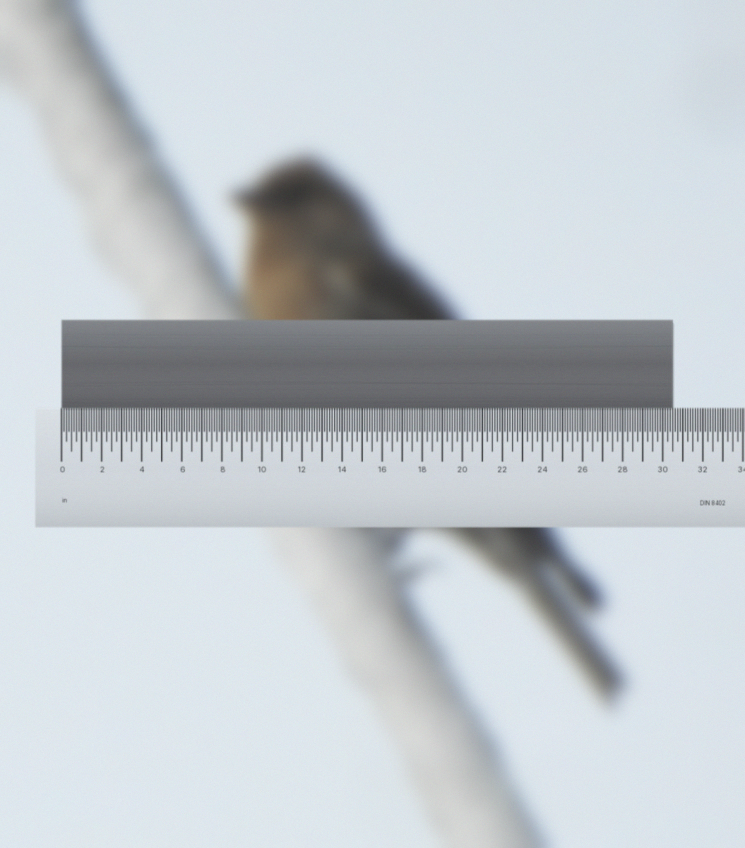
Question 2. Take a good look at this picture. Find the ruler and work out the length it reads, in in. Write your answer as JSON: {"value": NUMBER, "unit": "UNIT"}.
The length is {"value": 30.5, "unit": "in"}
